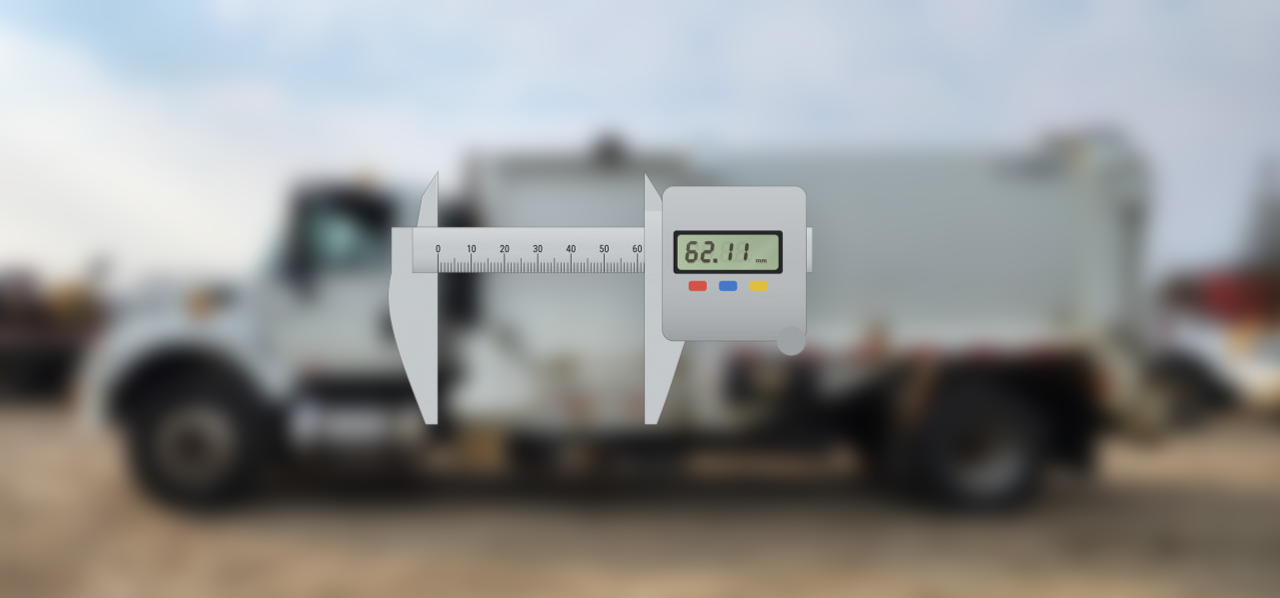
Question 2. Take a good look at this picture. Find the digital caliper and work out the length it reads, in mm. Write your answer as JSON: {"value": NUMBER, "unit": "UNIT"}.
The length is {"value": 62.11, "unit": "mm"}
